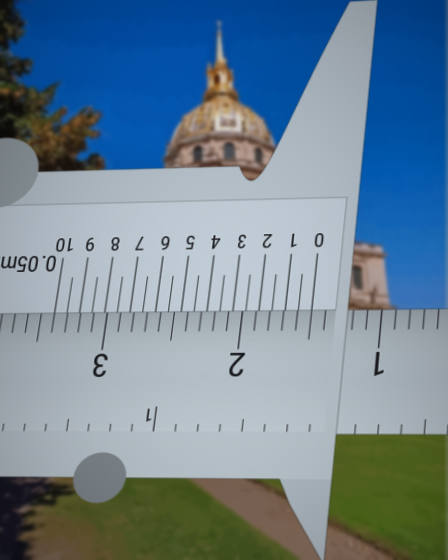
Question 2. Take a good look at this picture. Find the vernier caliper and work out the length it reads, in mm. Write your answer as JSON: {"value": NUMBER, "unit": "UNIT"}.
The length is {"value": 15.0, "unit": "mm"}
